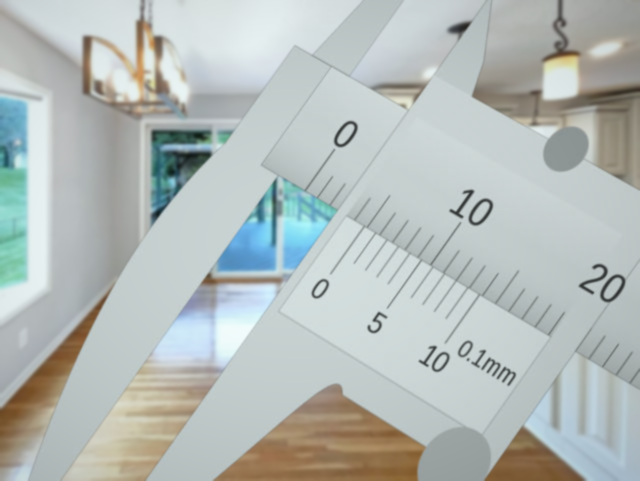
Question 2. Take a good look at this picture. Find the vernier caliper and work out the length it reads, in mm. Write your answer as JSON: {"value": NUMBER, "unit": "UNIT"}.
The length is {"value": 4.8, "unit": "mm"}
